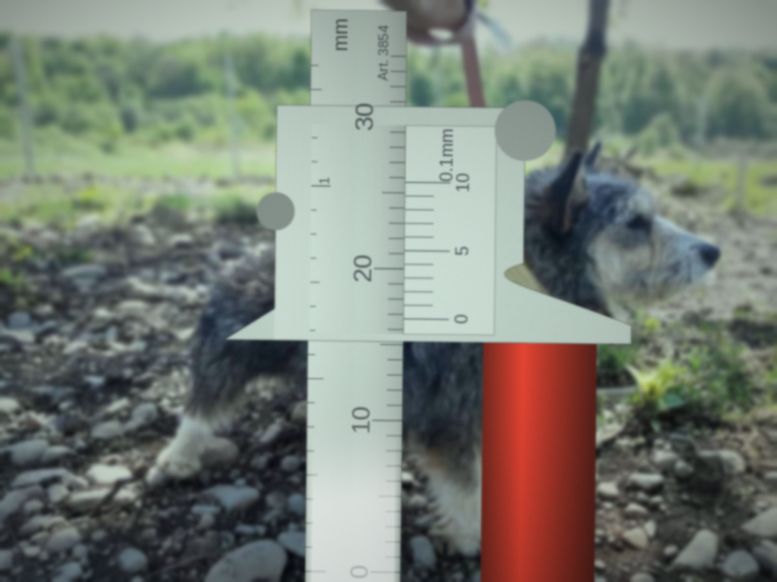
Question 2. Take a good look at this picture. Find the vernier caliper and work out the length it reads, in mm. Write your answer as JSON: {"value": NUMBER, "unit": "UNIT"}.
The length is {"value": 16.7, "unit": "mm"}
